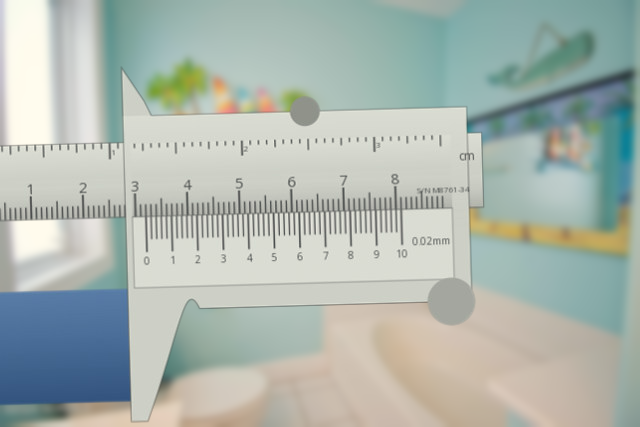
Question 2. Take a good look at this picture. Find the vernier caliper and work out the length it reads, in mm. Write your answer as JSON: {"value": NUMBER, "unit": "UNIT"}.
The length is {"value": 32.0, "unit": "mm"}
